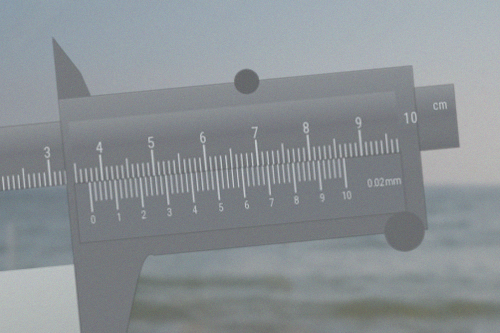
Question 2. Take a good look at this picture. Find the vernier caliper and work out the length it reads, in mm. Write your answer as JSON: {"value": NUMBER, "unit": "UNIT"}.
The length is {"value": 37.5, "unit": "mm"}
